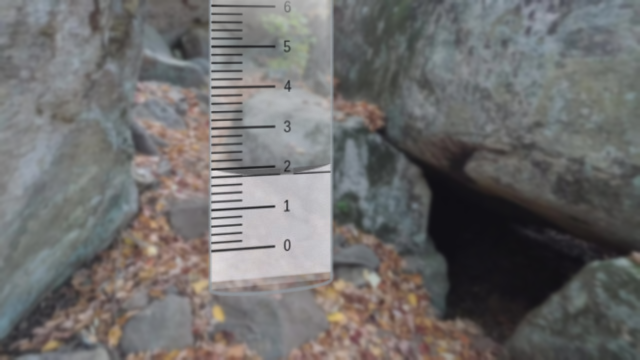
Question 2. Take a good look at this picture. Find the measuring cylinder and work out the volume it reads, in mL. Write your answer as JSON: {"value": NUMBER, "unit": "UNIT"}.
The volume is {"value": 1.8, "unit": "mL"}
